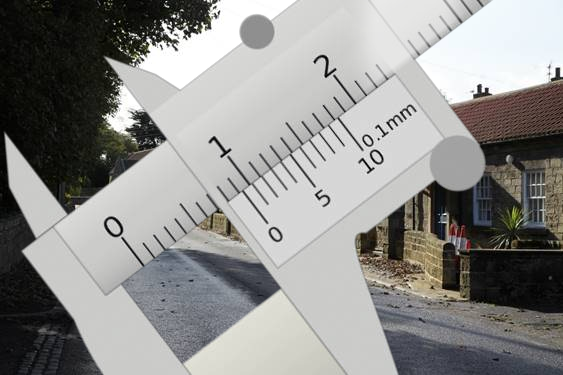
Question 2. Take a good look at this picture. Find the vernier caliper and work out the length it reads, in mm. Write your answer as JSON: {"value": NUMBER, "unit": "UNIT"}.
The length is {"value": 9.3, "unit": "mm"}
